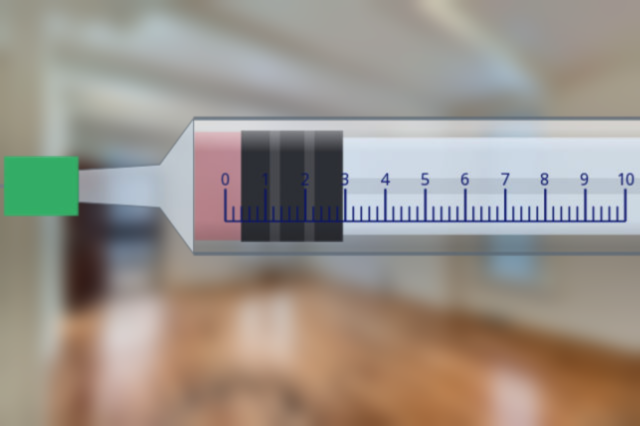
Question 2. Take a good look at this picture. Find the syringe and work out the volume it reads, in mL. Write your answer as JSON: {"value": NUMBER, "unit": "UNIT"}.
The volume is {"value": 0.4, "unit": "mL"}
